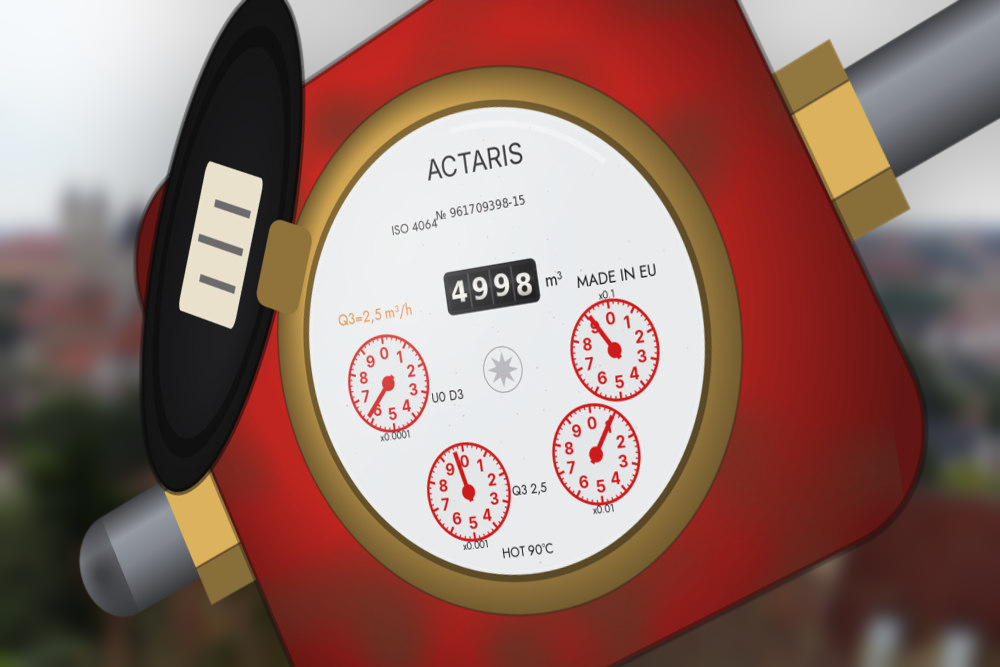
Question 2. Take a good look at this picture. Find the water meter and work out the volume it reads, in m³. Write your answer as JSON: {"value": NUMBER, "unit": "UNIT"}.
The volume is {"value": 4997.9096, "unit": "m³"}
